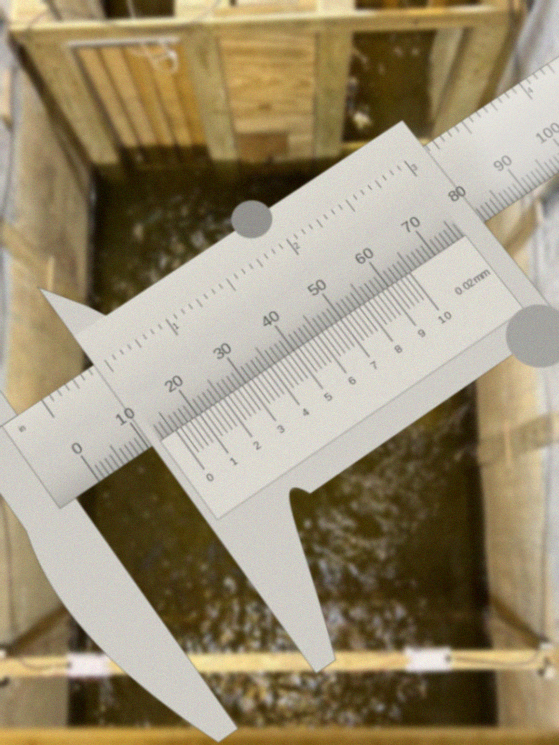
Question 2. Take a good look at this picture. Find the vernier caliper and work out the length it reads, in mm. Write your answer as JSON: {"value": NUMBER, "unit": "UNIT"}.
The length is {"value": 15.5, "unit": "mm"}
